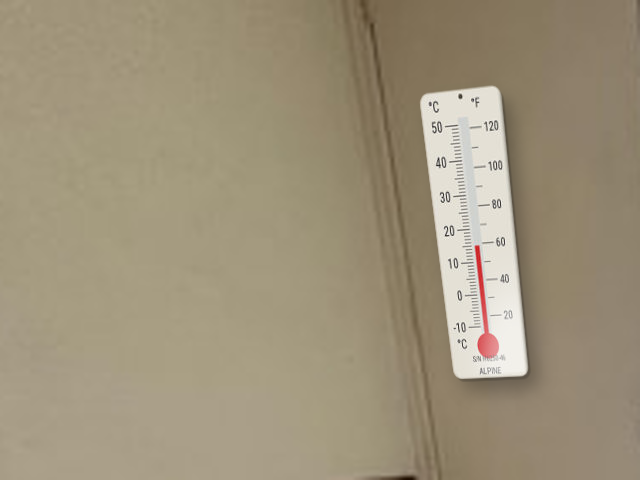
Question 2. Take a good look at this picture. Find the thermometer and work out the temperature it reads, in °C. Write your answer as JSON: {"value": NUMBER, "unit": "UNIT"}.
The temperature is {"value": 15, "unit": "°C"}
